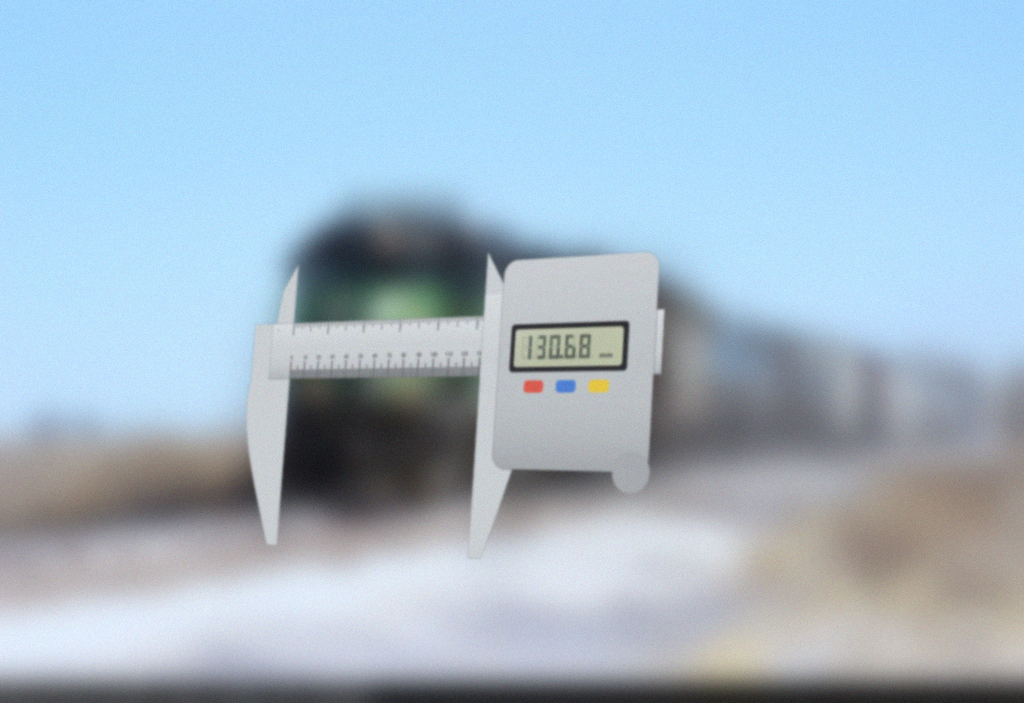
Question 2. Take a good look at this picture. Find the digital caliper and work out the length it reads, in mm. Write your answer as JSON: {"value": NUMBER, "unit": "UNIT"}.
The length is {"value": 130.68, "unit": "mm"}
